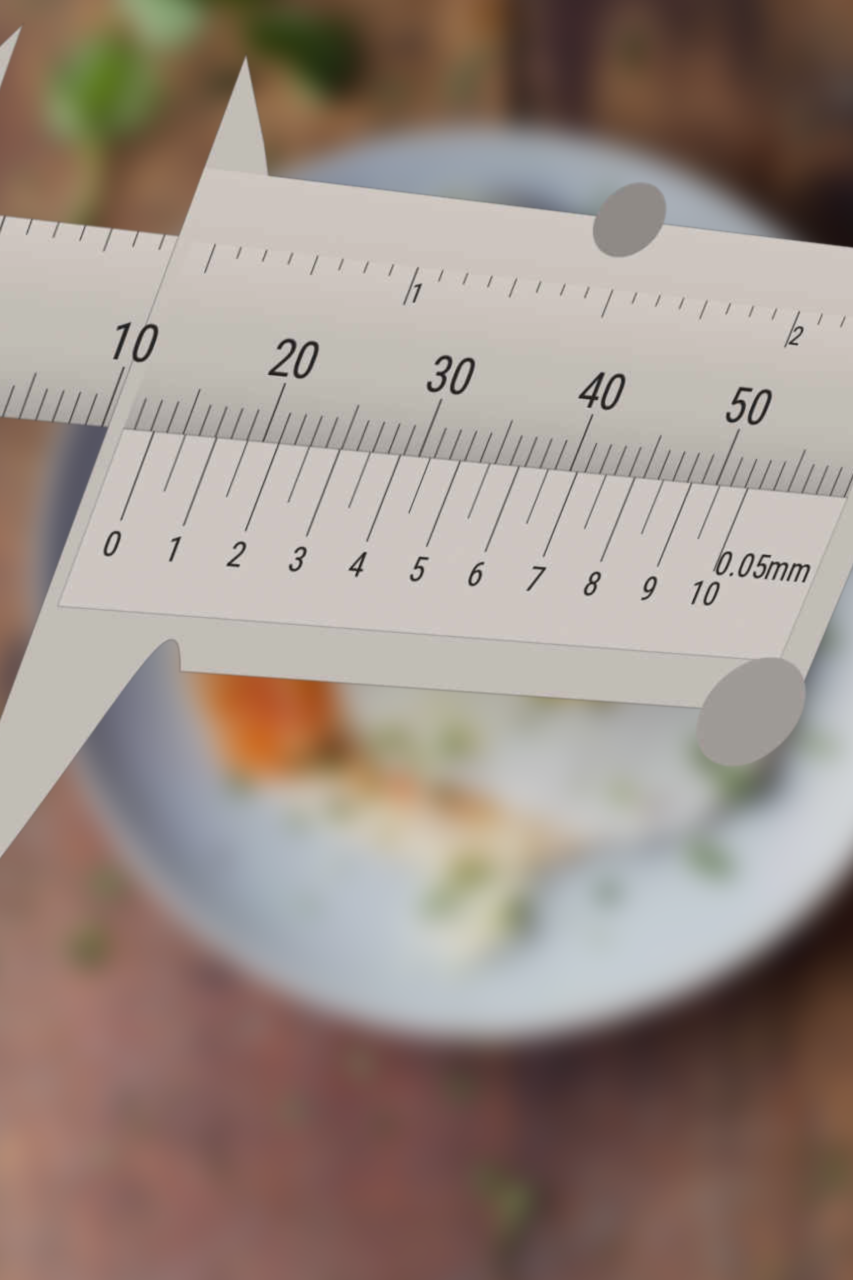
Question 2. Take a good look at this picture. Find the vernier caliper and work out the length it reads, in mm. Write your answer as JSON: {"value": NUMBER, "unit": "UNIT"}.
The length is {"value": 13.2, "unit": "mm"}
